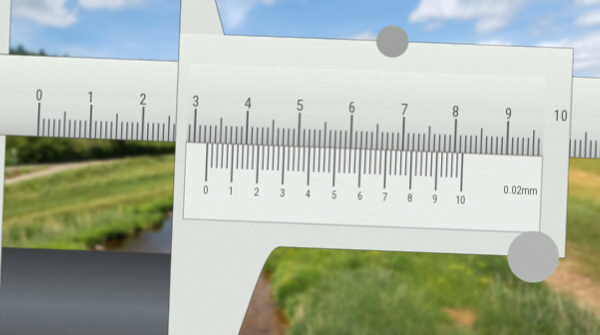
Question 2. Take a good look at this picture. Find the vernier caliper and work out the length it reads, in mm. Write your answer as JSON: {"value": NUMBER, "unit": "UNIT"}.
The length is {"value": 32.5, "unit": "mm"}
